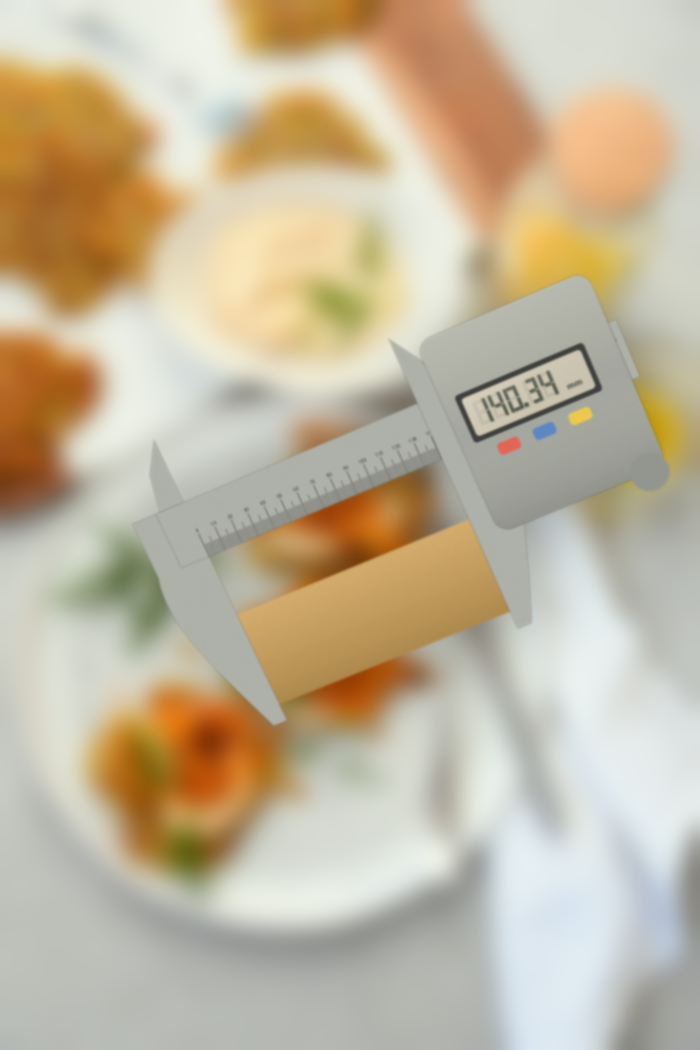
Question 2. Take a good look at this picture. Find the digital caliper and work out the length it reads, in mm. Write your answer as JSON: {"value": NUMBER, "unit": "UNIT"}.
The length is {"value": 140.34, "unit": "mm"}
